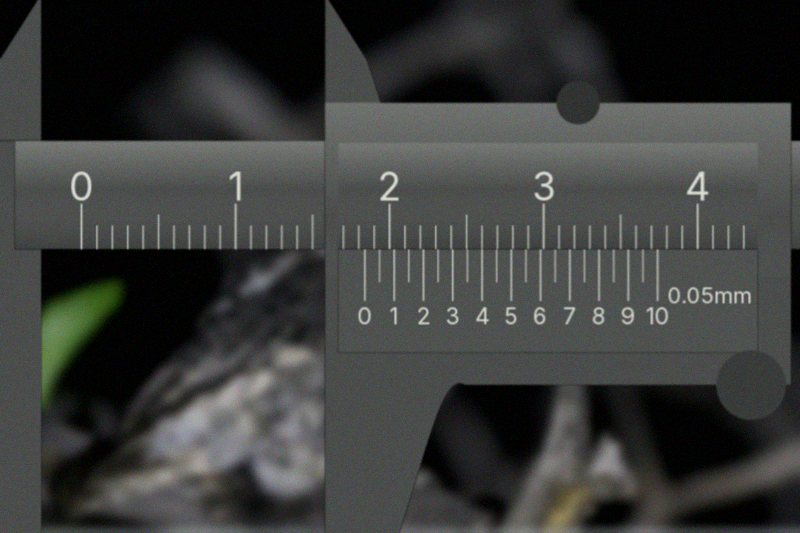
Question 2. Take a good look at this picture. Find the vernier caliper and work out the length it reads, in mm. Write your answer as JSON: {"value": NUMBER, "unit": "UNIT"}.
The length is {"value": 18.4, "unit": "mm"}
